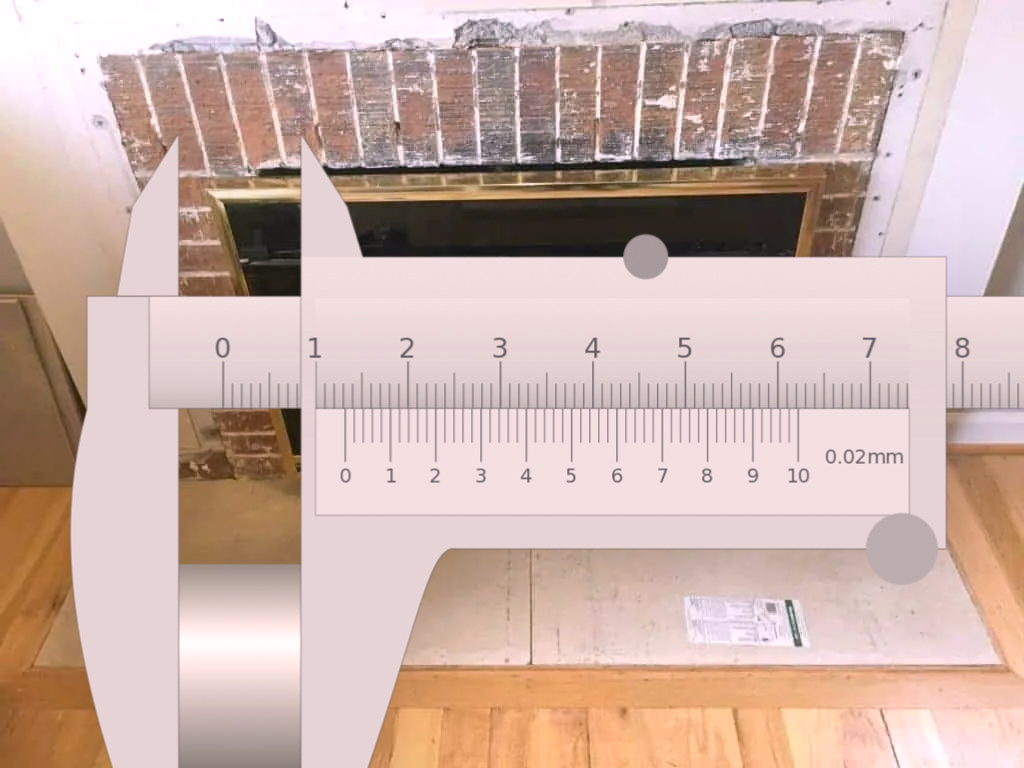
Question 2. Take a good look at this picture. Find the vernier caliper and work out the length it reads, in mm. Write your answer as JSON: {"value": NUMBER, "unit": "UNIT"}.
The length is {"value": 13.2, "unit": "mm"}
